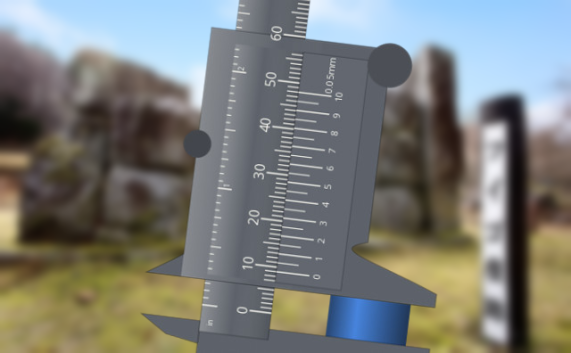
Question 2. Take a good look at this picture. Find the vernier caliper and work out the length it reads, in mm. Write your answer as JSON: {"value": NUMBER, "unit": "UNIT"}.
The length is {"value": 9.0, "unit": "mm"}
